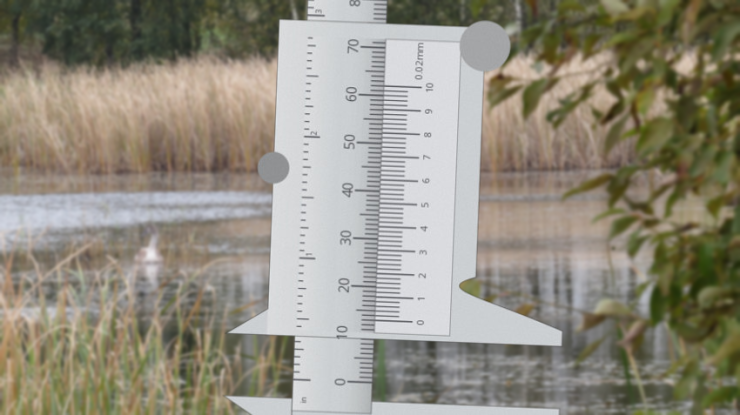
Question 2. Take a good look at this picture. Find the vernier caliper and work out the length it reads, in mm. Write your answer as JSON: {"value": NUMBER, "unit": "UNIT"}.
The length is {"value": 13.0, "unit": "mm"}
